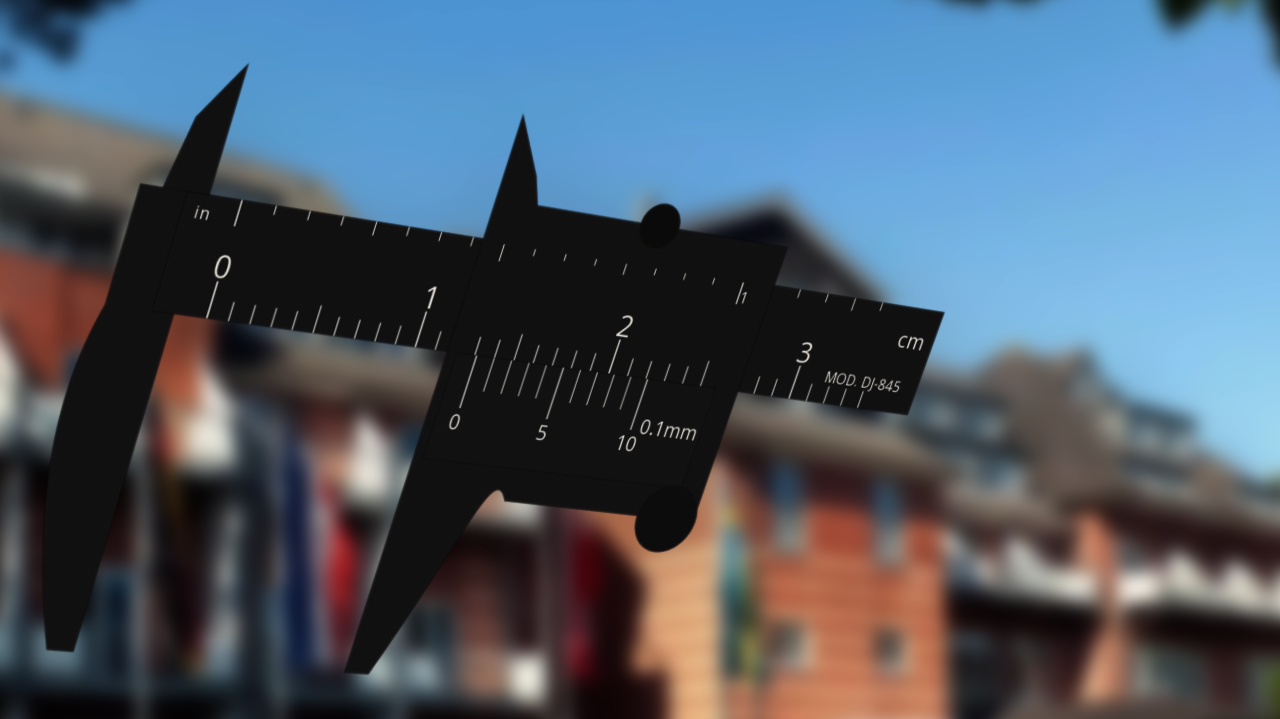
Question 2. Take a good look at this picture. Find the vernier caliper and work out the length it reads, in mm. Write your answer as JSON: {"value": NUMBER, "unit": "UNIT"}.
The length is {"value": 13.1, "unit": "mm"}
